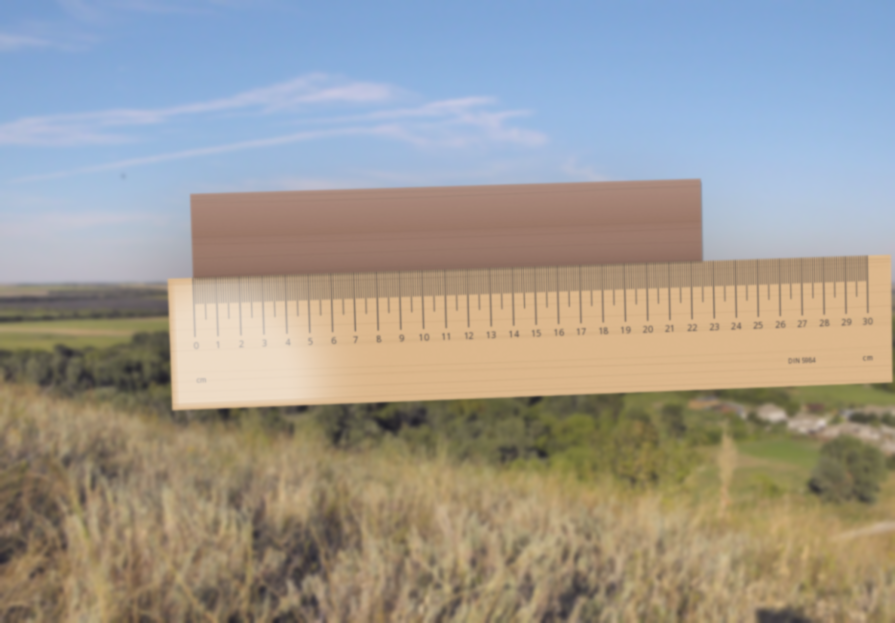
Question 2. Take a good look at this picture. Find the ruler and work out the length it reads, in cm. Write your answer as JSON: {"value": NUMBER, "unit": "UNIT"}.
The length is {"value": 22.5, "unit": "cm"}
